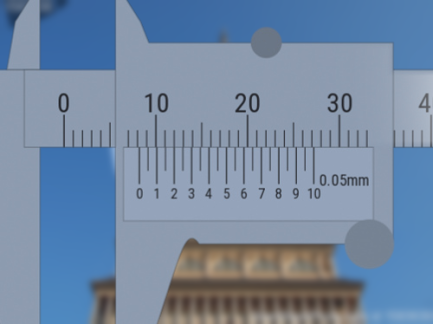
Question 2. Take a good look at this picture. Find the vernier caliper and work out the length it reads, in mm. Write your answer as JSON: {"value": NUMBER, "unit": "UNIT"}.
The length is {"value": 8.2, "unit": "mm"}
